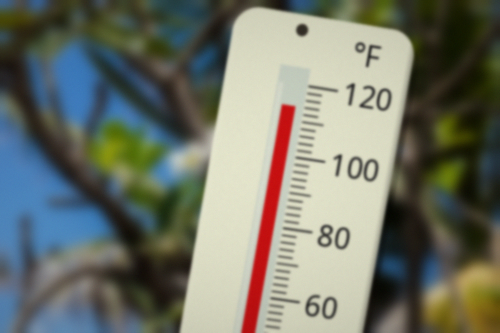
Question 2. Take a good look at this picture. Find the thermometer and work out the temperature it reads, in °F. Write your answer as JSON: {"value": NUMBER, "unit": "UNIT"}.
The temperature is {"value": 114, "unit": "°F"}
